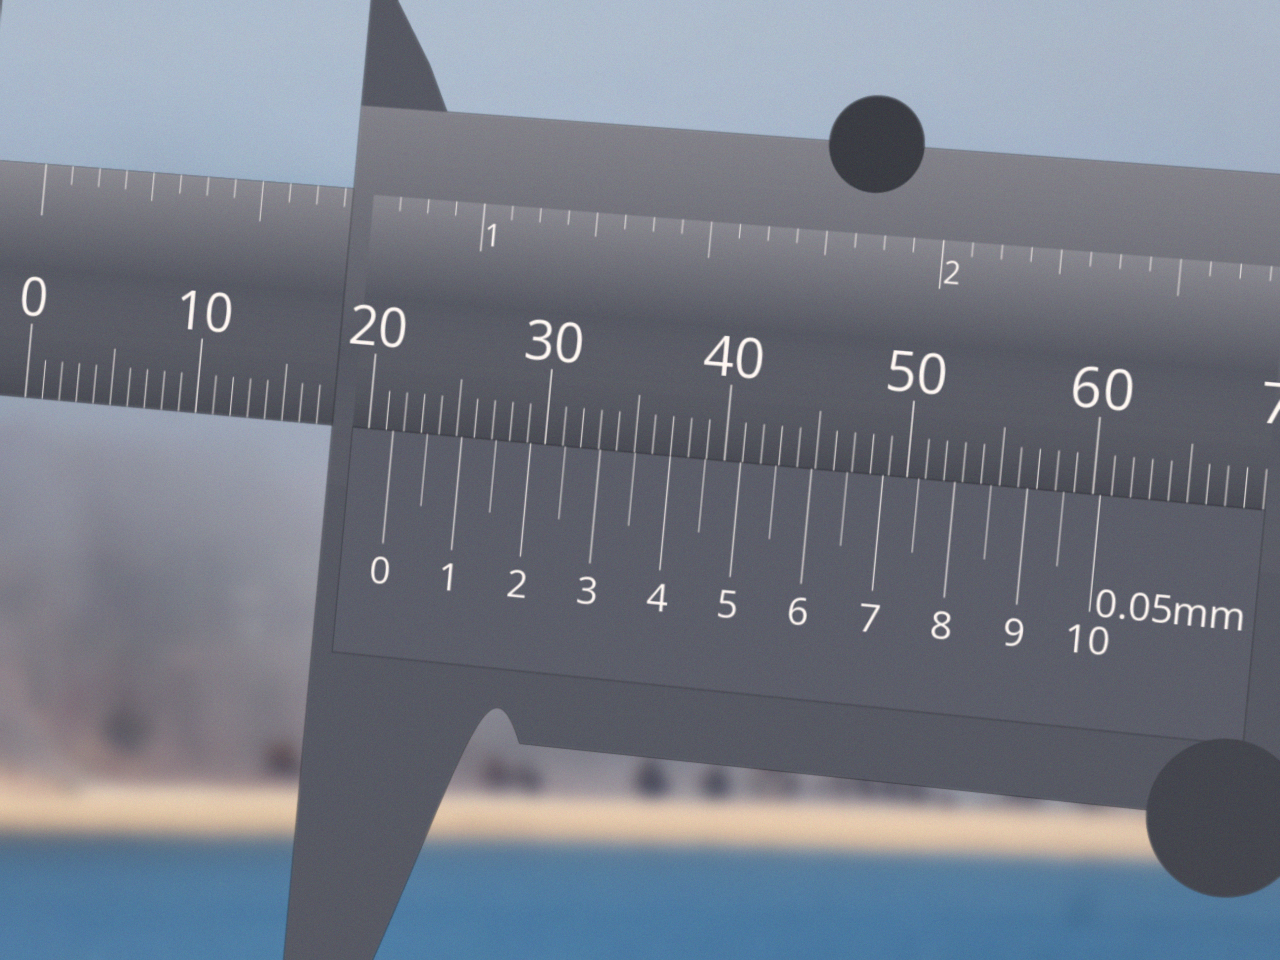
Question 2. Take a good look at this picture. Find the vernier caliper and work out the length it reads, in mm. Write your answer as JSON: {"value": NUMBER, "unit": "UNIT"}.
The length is {"value": 21.4, "unit": "mm"}
